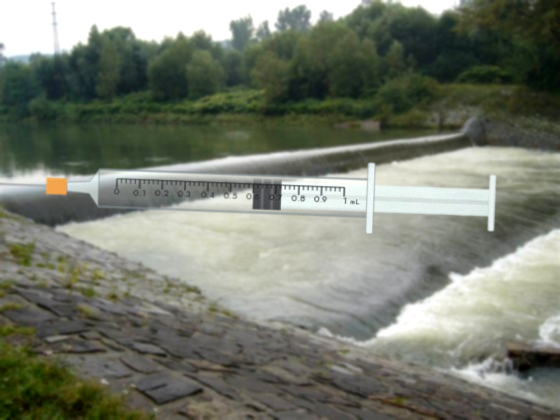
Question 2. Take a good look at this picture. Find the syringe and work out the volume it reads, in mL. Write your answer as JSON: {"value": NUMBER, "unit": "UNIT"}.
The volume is {"value": 0.6, "unit": "mL"}
